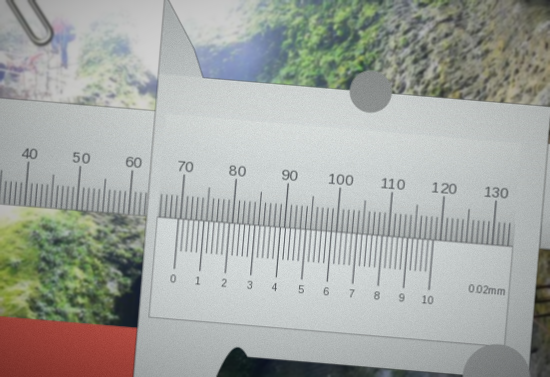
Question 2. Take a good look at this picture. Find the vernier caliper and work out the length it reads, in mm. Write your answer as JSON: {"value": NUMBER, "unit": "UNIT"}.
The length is {"value": 69.6, "unit": "mm"}
